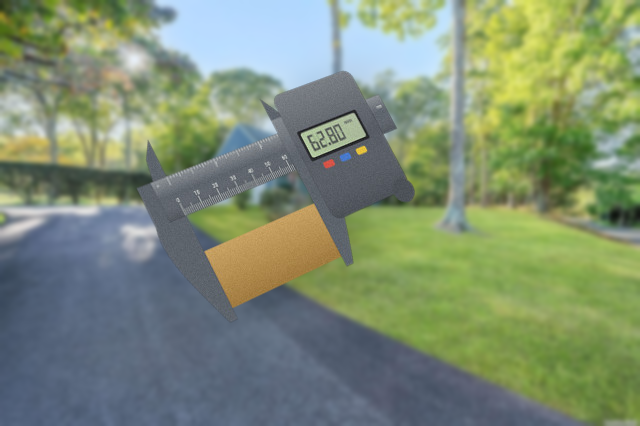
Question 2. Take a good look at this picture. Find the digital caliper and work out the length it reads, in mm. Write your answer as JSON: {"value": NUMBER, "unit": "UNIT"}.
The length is {"value": 62.80, "unit": "mm"}
